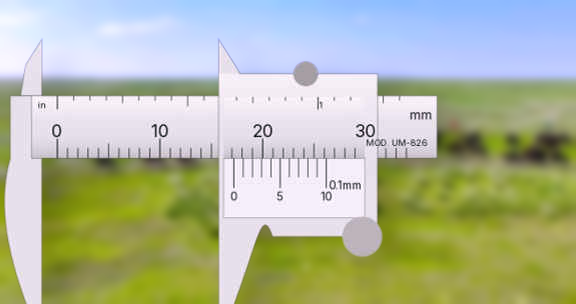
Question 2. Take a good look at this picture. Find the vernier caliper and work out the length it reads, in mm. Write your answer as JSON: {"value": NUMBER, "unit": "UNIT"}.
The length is {"value": 17.2, "unit": "mm"}
